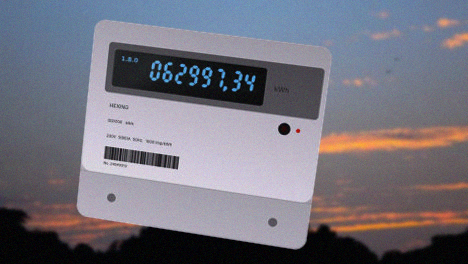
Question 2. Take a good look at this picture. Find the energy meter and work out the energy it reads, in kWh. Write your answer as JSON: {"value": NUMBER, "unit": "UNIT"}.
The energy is {"value": 62997.34, "unit": "kWh"}
